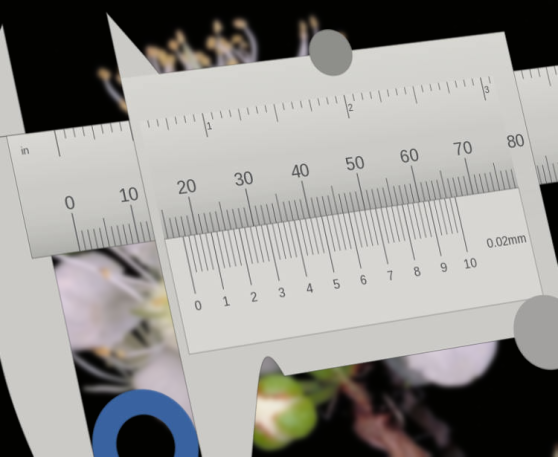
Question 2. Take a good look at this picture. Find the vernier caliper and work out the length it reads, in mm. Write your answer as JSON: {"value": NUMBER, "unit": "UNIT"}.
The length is {"value": 17.6, "unit": "mm"}
